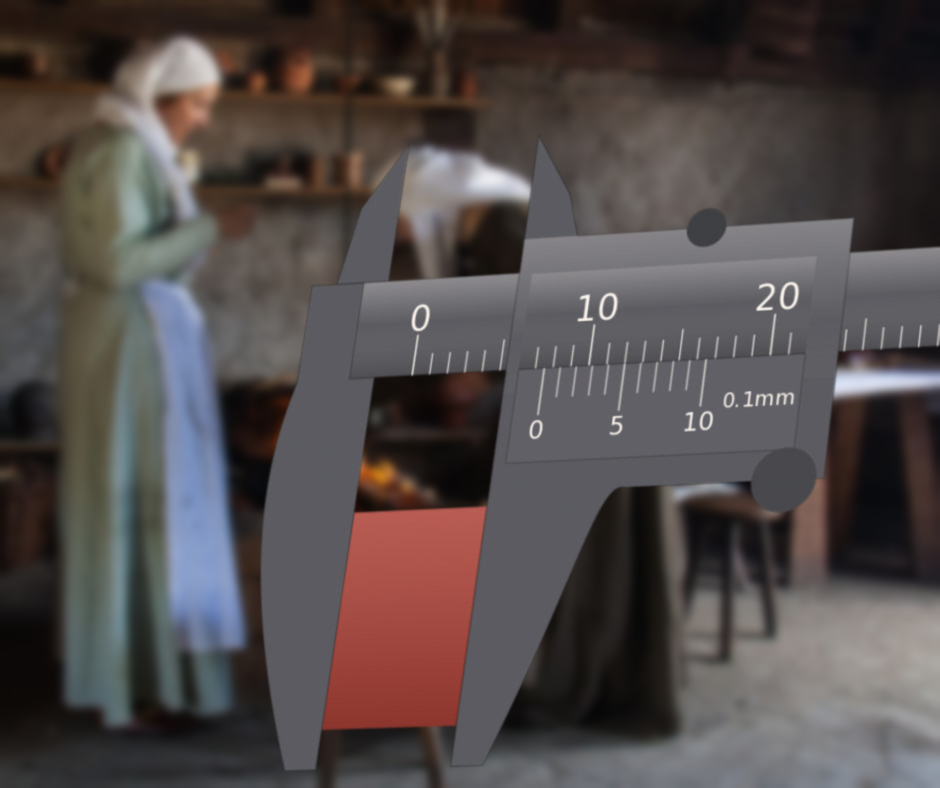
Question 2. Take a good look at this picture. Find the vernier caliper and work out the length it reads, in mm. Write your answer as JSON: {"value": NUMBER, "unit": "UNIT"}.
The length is {"value": 7.5, "unit": "mm"}
